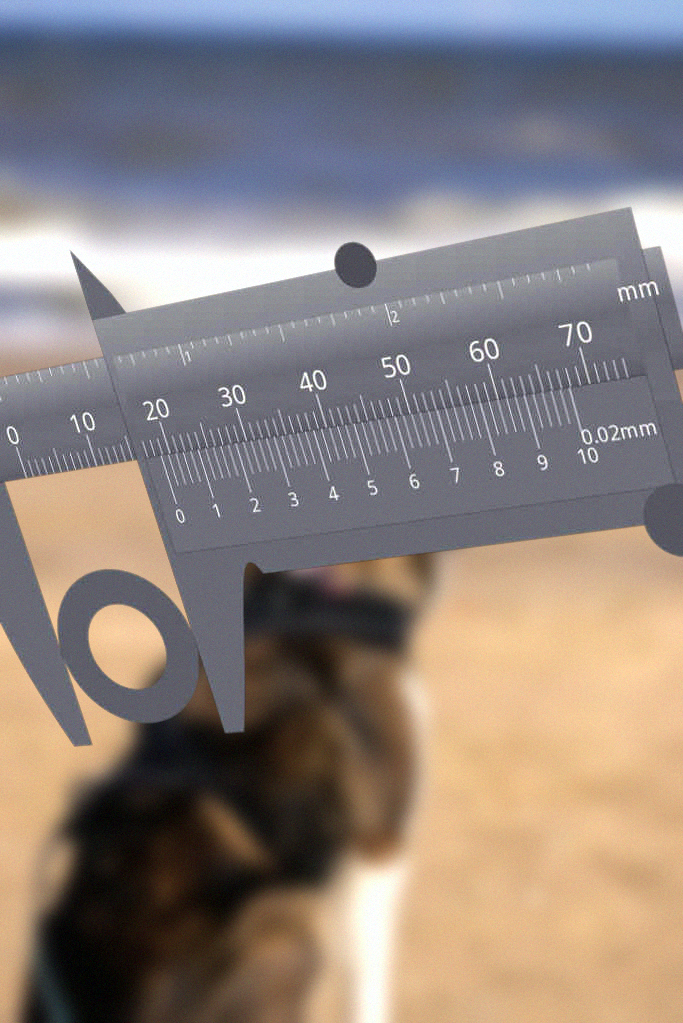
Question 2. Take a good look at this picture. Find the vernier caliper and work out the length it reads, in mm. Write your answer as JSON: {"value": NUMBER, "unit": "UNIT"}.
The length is {"value": 18.8, "unit": "mm"}
